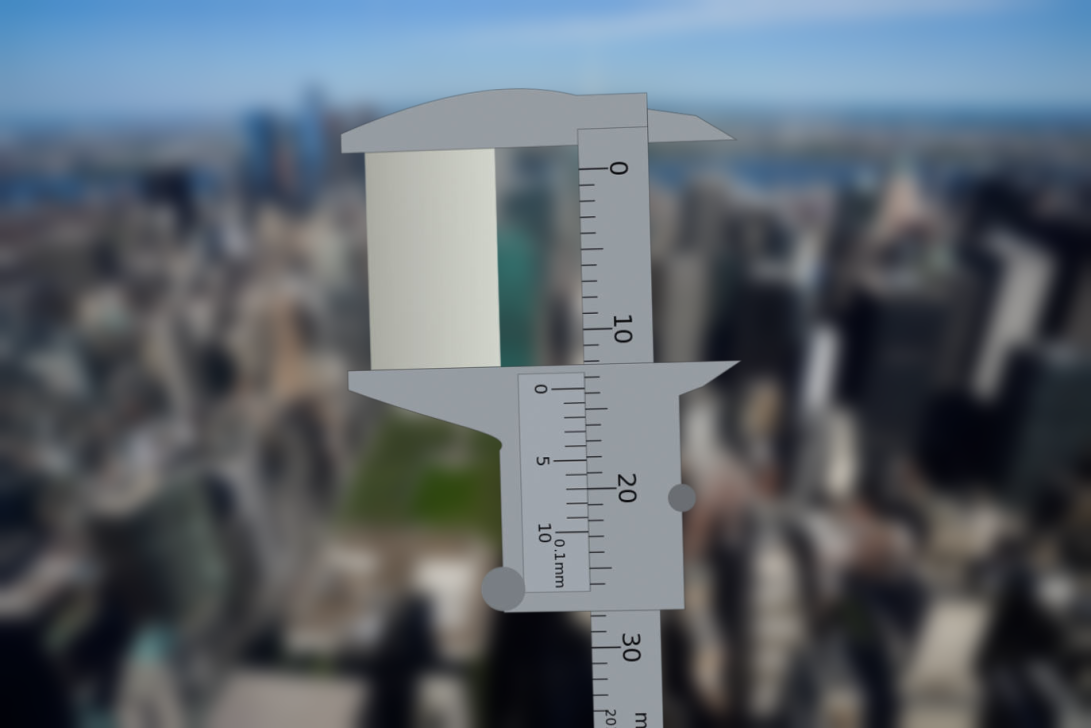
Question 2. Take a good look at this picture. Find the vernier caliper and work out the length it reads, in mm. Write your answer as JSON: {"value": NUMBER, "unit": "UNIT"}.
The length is {"value": 13.7, "unit": "mm"}
